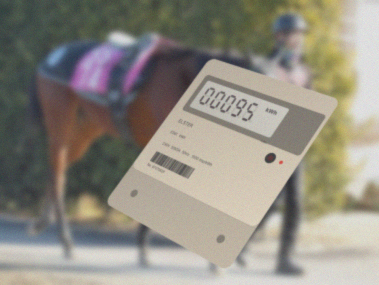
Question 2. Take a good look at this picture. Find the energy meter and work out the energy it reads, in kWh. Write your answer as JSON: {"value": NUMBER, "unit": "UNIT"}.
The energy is {"value": 95, "unit": "kWh"}
